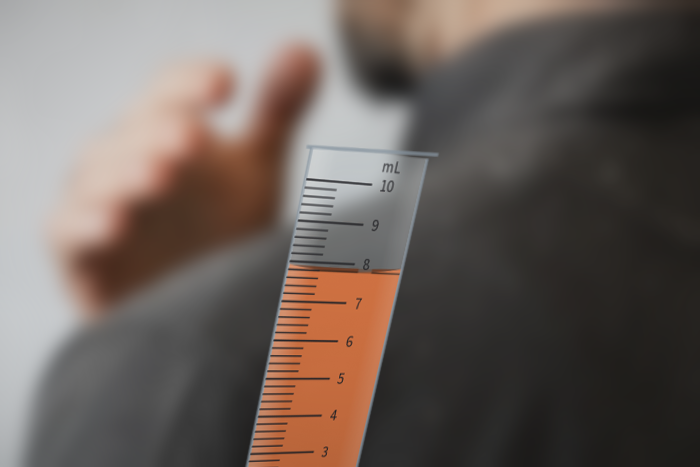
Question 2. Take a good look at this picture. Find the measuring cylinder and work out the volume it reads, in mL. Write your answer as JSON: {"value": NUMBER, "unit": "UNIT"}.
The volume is {"value": 7.8, "unit": "mL"}
